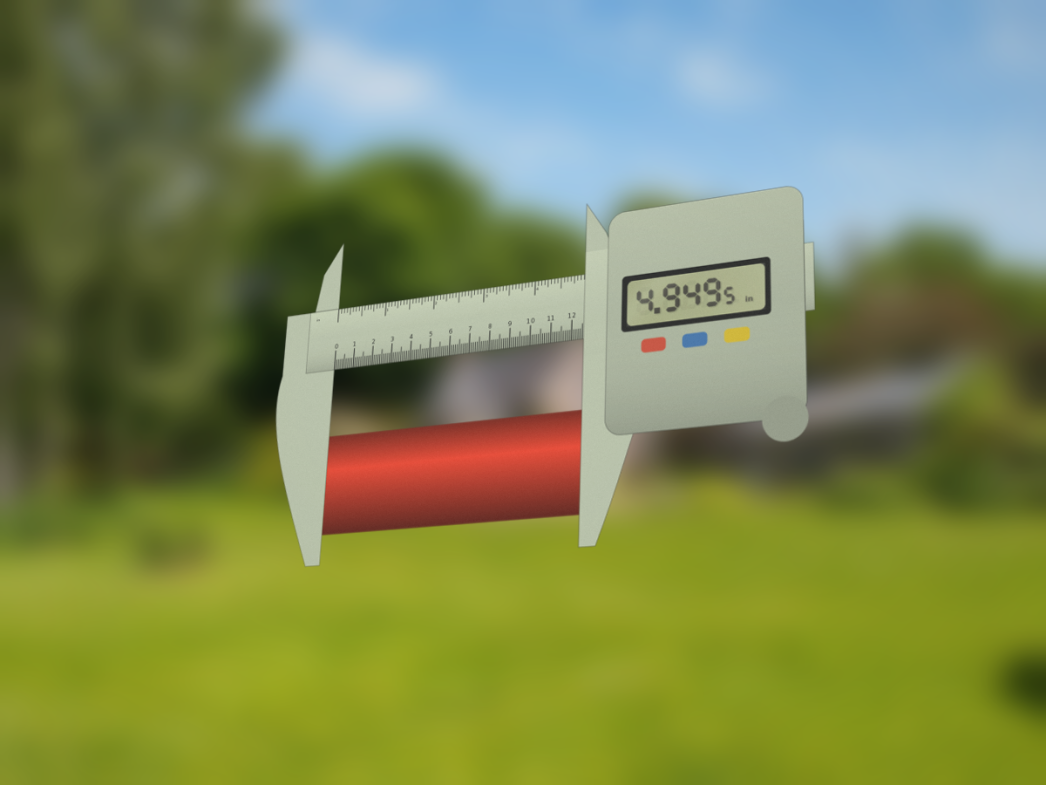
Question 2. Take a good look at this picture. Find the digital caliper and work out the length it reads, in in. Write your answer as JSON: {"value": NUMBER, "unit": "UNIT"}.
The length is {"value": 4.9495, "unit": "in"}
